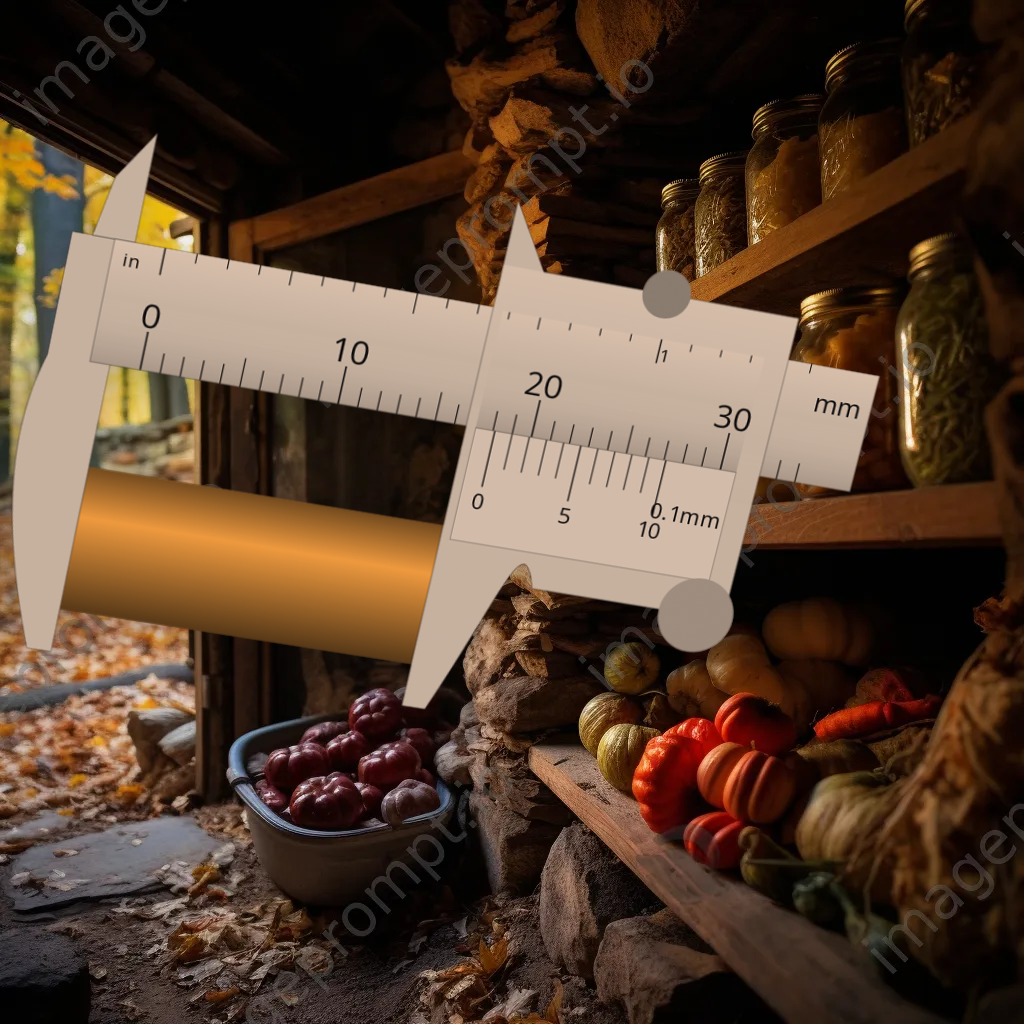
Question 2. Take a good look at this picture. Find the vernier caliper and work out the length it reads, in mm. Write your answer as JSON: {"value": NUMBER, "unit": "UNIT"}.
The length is {"value": 18.1, "unit": "mm"}
